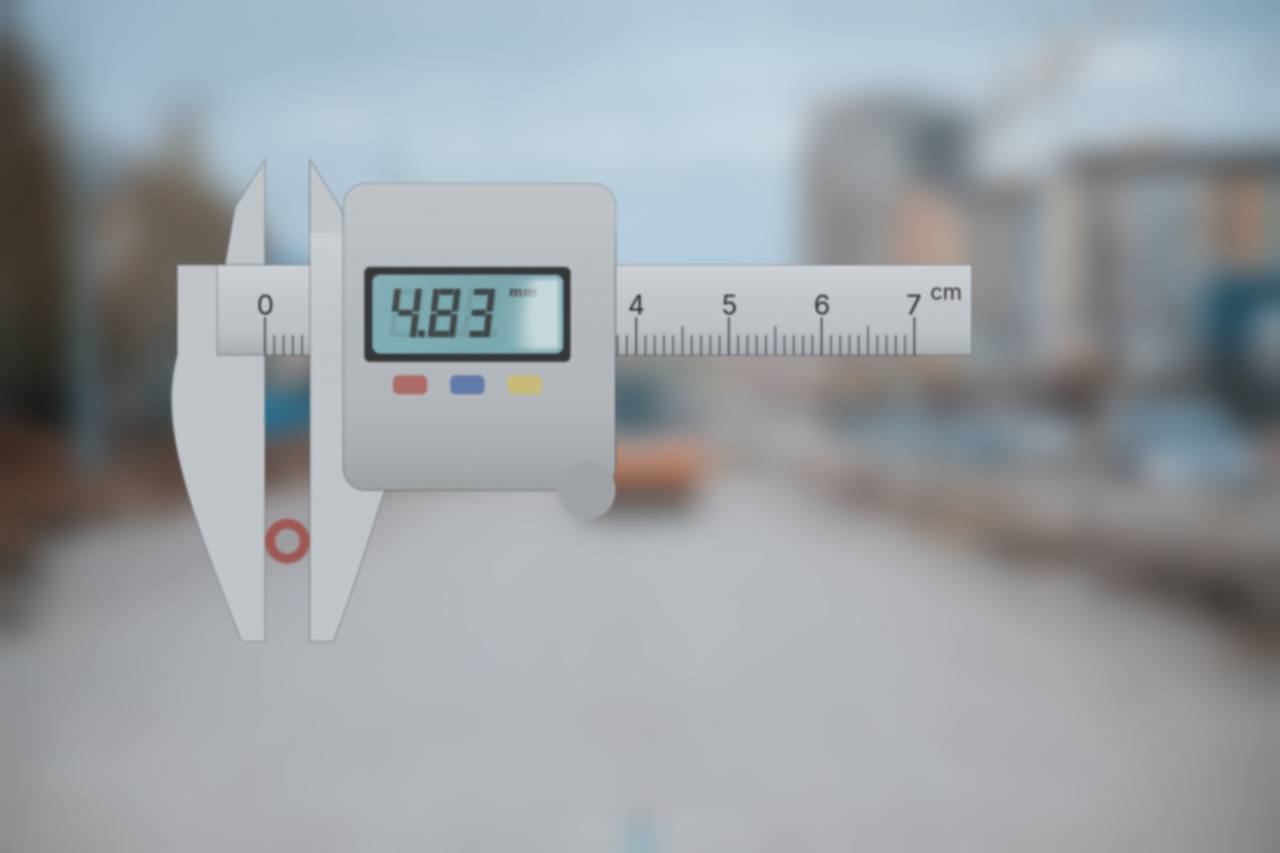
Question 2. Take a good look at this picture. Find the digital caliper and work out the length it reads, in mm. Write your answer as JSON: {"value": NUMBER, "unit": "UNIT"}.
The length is {"value": 4.83, "unit": "mm"}
